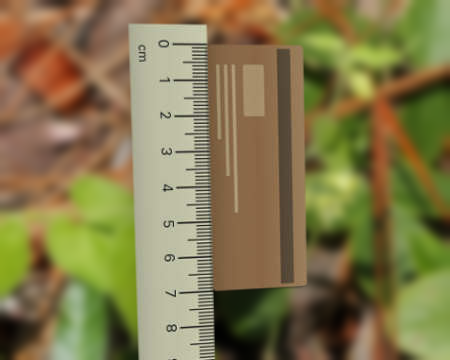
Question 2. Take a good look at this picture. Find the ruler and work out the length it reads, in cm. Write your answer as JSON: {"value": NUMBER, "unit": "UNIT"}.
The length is {"value": 7, "unit": "cm"}
